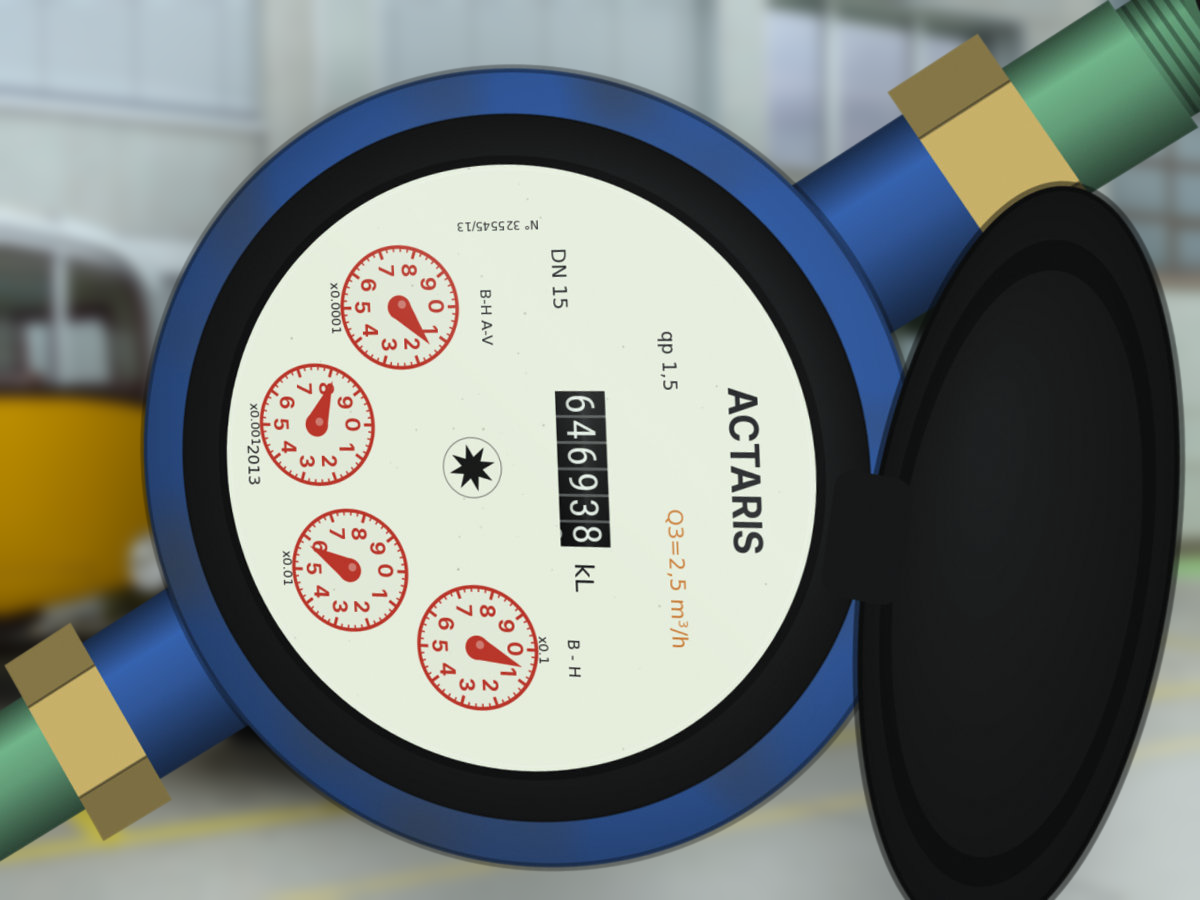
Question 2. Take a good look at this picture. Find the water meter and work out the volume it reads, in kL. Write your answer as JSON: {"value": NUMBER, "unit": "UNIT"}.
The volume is {"value": 646938.0581, "unit": "kL"}
